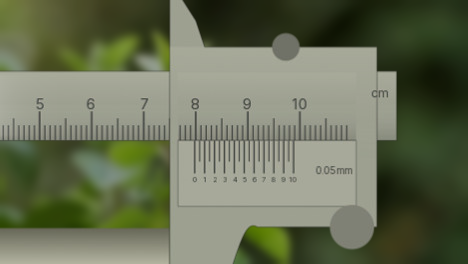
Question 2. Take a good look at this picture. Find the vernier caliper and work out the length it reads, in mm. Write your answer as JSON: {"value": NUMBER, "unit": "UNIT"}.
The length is {"value": 79.8, "unit": "mm"}
